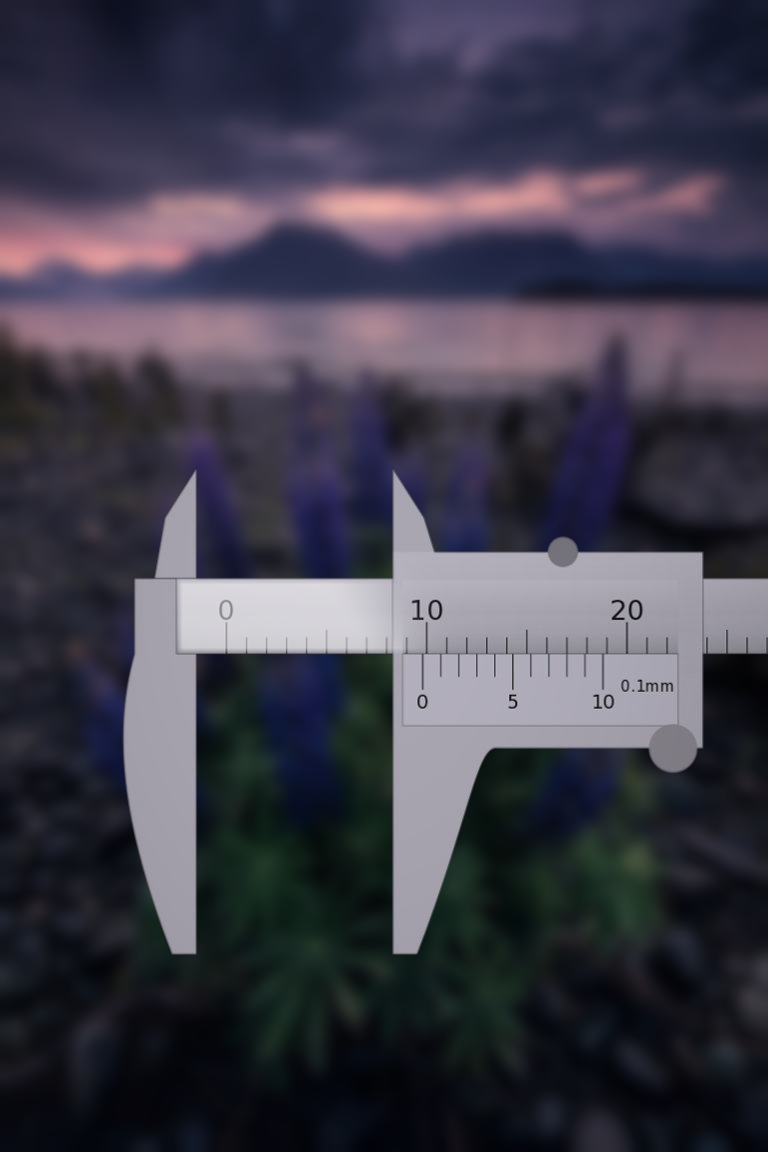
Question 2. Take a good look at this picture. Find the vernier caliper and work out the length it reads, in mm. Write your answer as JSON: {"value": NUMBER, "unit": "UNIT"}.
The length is {"value": 9.8, "unit": "mm"}
